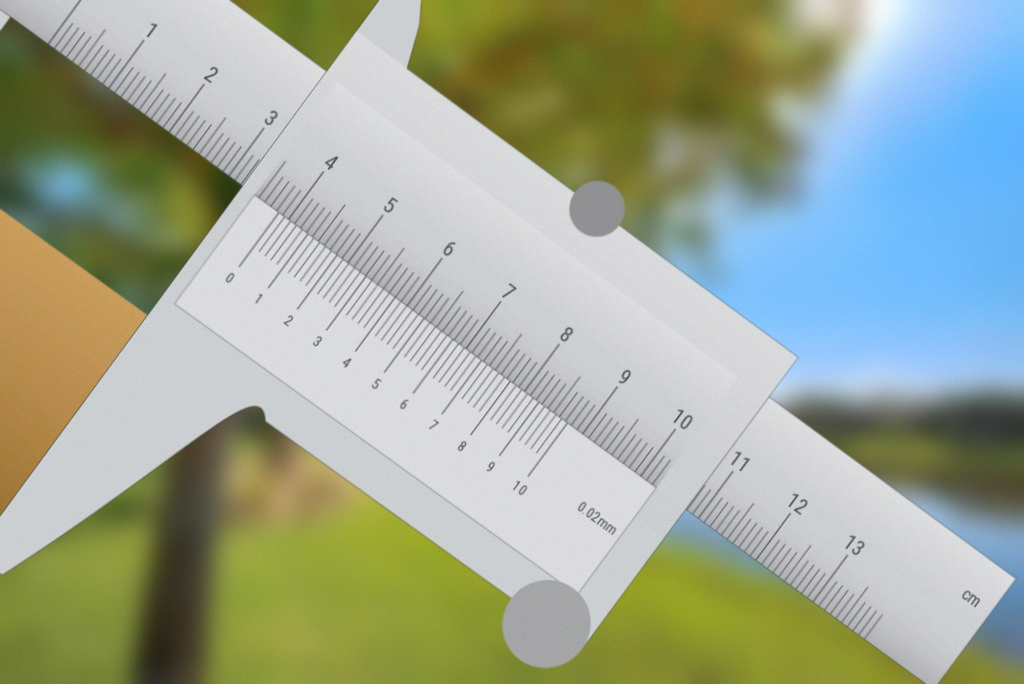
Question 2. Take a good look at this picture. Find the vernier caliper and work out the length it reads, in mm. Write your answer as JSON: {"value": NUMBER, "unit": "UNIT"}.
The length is {"value": 38.4, "unit": "mm"}
